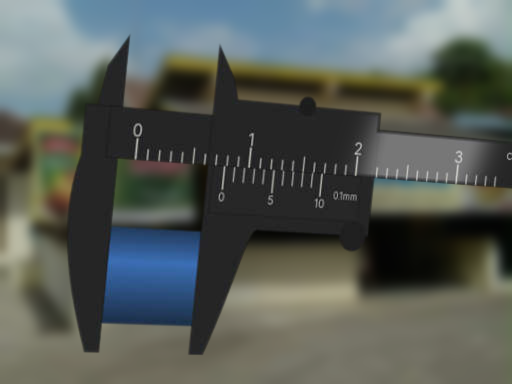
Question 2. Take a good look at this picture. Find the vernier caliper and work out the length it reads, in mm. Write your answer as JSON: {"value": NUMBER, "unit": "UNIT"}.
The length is {"value": 7.8, "unit": "mm"}
